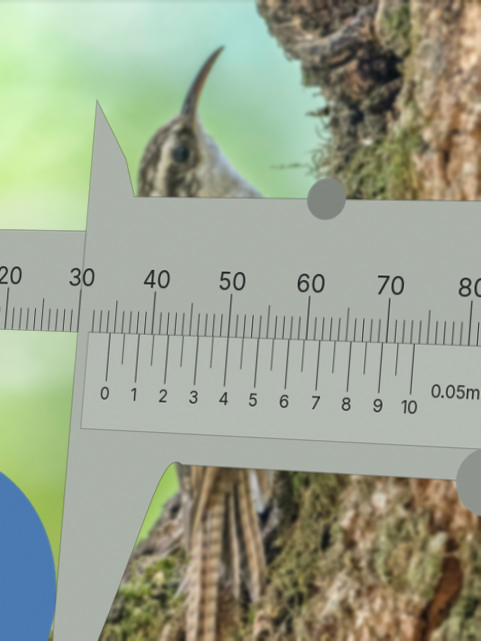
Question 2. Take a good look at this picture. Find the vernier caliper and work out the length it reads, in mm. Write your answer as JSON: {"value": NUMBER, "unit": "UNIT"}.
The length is {"value": 34.4, "unit": "mm"}
